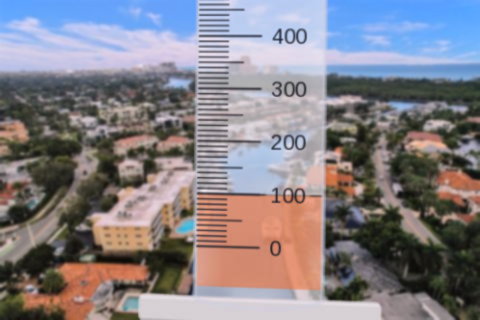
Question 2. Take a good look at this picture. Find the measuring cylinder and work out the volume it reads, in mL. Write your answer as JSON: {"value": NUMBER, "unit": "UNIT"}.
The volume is {"value": 100, "unit": "mL"}
